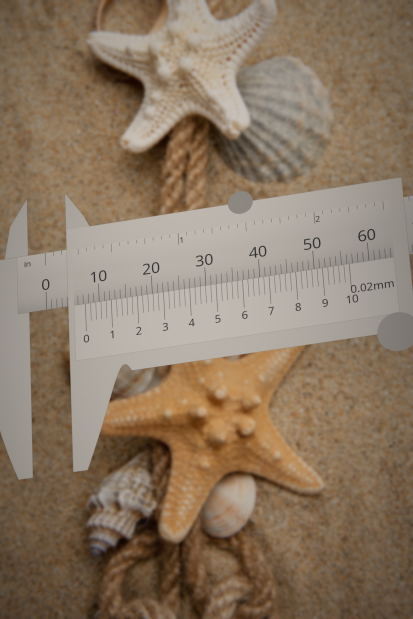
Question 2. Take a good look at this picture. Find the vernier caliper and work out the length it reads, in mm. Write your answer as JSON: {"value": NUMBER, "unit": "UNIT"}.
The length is {"value": 7.4, "unit": "mm"}
